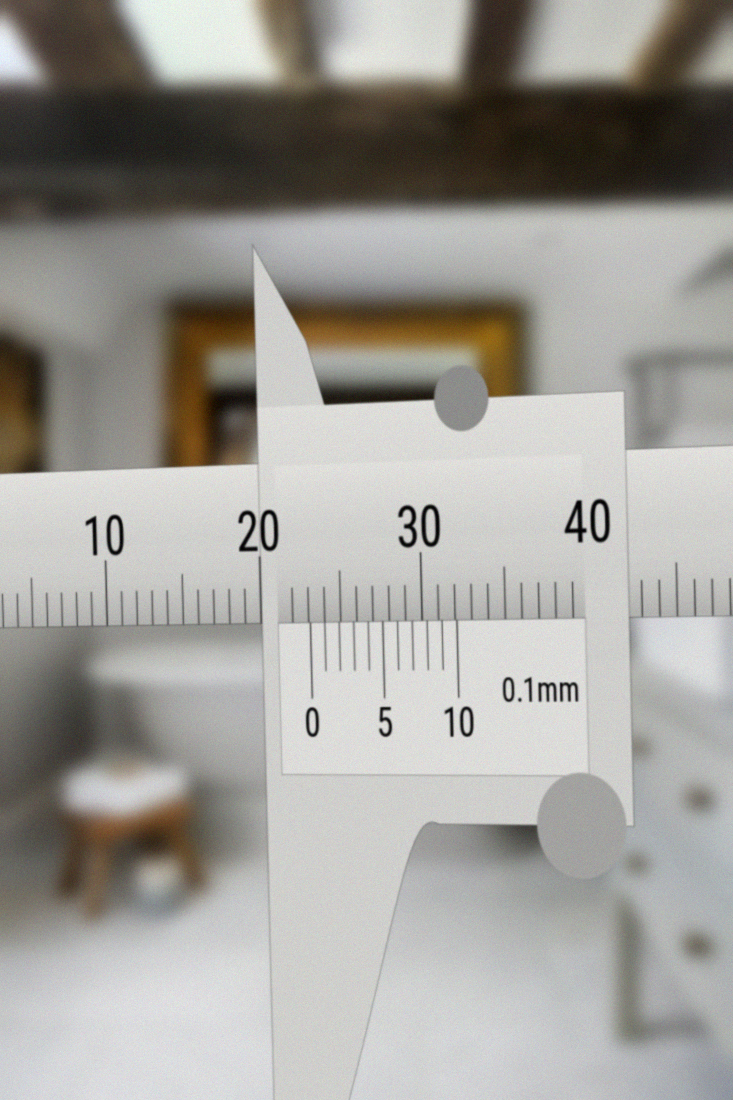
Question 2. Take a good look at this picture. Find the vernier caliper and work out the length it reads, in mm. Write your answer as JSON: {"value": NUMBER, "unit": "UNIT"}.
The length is {"value": 23.1, "unit": "mm"}
